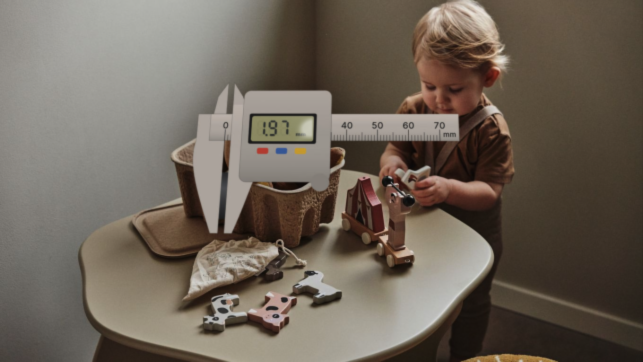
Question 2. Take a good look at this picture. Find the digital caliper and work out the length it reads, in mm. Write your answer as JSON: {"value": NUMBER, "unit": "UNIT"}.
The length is {"value": 1.97, "unit": "mm"}
